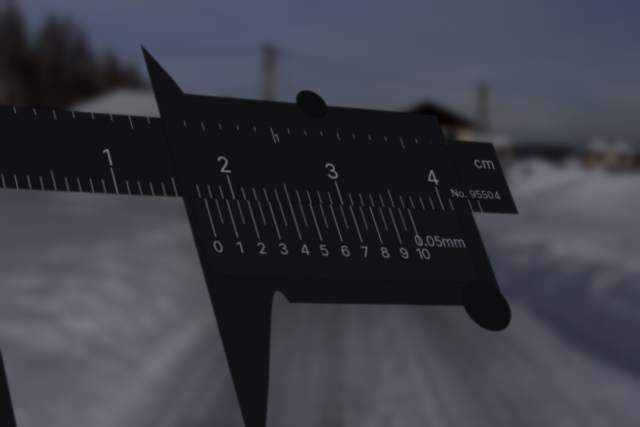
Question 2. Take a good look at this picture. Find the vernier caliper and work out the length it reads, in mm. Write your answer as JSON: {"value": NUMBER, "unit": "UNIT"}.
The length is {"value": 17.4, "unit": "mm"}
